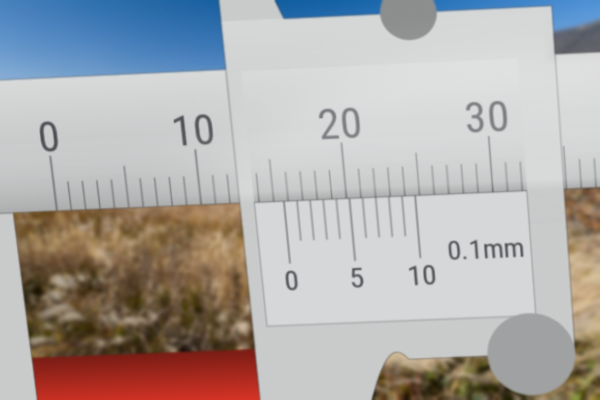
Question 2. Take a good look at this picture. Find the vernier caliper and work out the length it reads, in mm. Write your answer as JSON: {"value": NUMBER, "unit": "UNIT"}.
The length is {"value": 15.7, "unit": "mm"}
